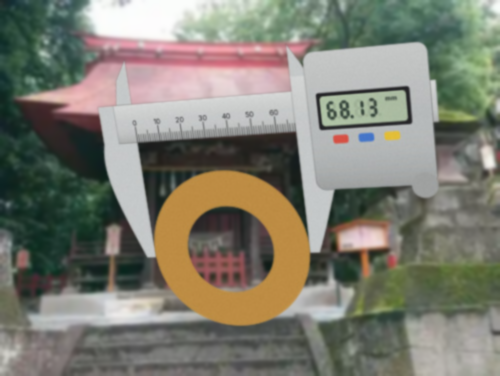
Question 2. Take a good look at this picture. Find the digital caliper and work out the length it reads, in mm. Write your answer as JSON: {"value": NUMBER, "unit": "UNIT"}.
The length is {"value": 68.13, "unit": "mm"}
